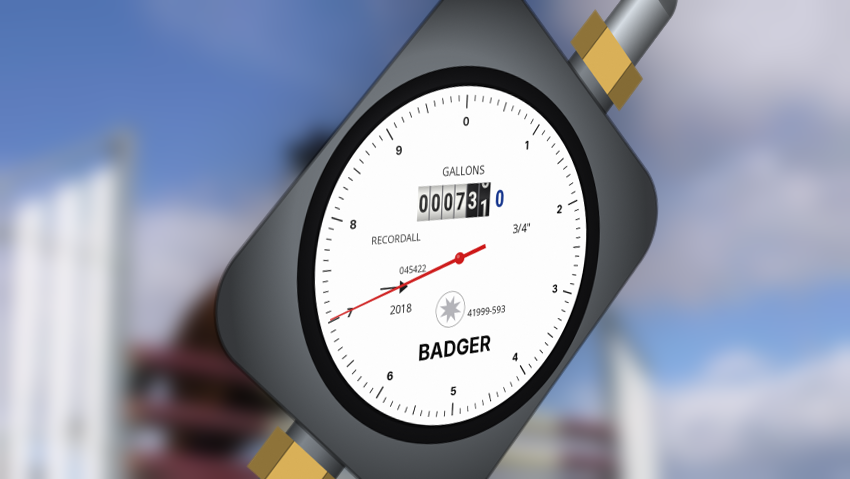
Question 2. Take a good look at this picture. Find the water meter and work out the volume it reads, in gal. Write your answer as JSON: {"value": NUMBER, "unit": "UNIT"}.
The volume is {"value": 7307.0, "unit": "gal"}
